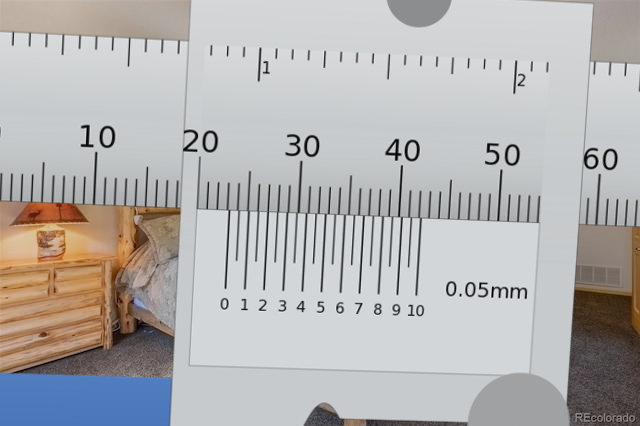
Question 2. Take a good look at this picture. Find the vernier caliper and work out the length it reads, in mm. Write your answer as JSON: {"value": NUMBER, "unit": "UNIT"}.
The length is {"value": 23.2, "unit": "mm"}
